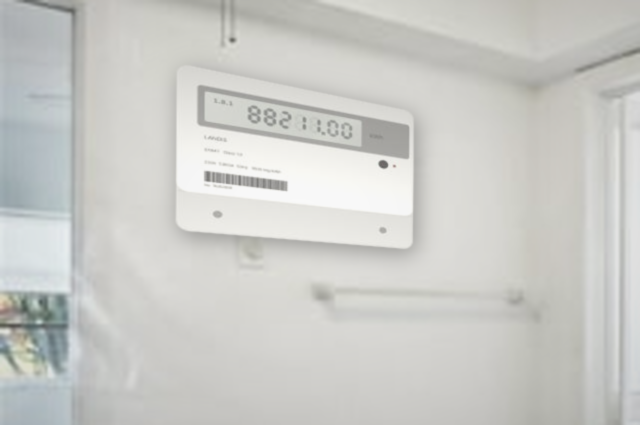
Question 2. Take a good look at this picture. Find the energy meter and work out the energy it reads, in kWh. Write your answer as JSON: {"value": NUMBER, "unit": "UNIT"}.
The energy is {"value": 88211.00, "unit": "kWh"}
